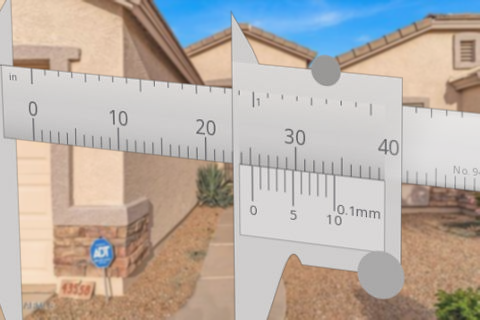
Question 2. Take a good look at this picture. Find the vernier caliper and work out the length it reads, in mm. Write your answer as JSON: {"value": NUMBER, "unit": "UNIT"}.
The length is {"value": 25.2, "unit": "mm"}
